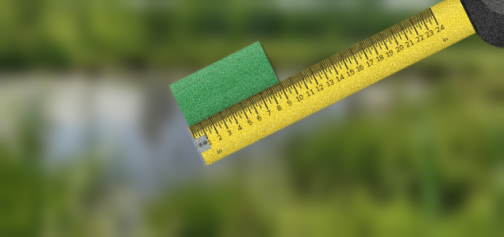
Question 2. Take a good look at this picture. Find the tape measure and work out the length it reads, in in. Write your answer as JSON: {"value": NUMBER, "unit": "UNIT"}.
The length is {"value": 9, "unit": "in"}
